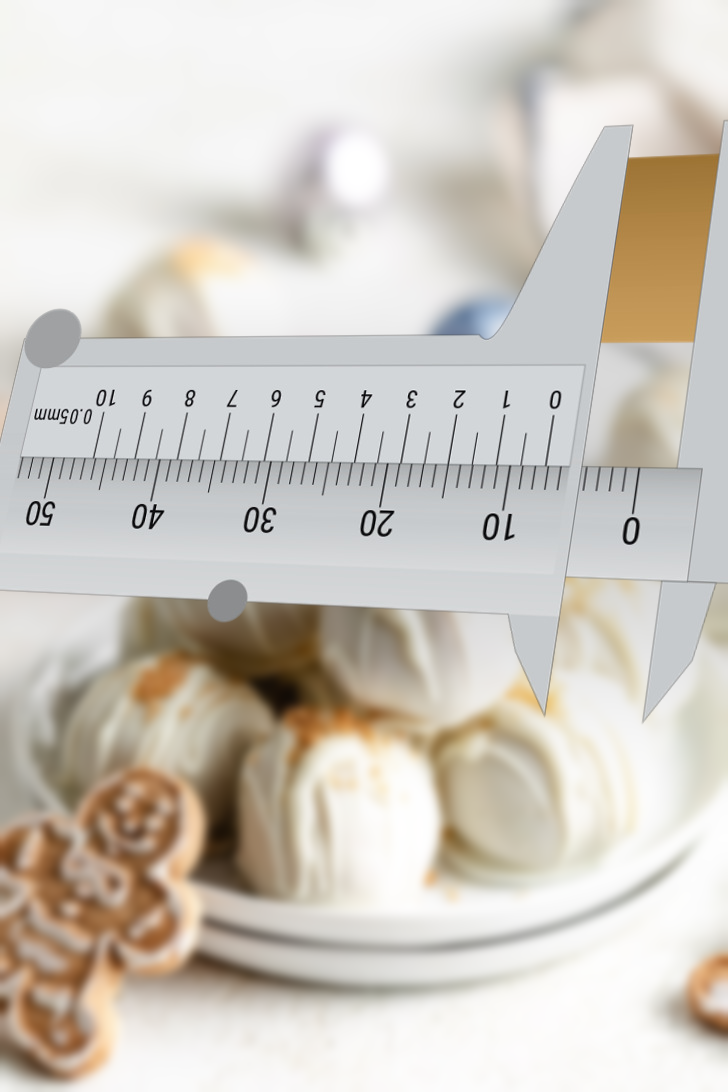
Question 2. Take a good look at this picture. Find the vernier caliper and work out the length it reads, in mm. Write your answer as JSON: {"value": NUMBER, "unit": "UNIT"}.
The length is {"value": 7.2, "unit": "mm"}
